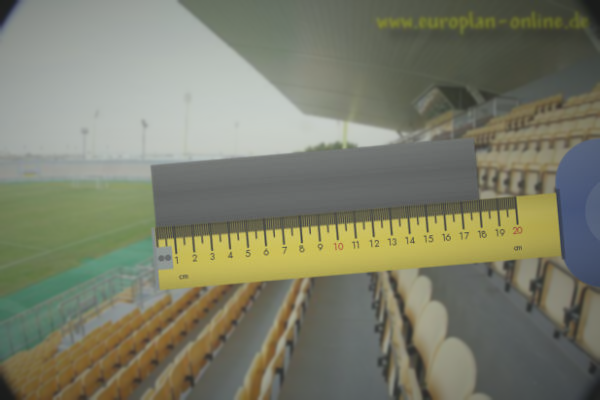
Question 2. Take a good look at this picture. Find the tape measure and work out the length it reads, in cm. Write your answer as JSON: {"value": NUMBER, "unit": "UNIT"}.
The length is {"value": 18, "unit": "cm"}
